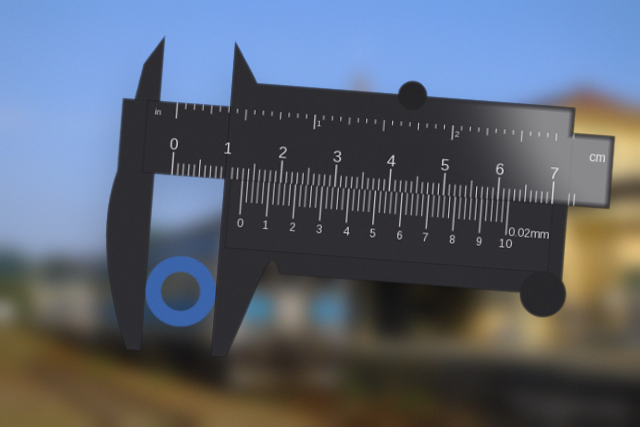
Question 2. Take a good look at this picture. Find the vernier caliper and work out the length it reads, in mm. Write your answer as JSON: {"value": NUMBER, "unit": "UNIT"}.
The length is {"value": 13.0, "unit": "mm"}
